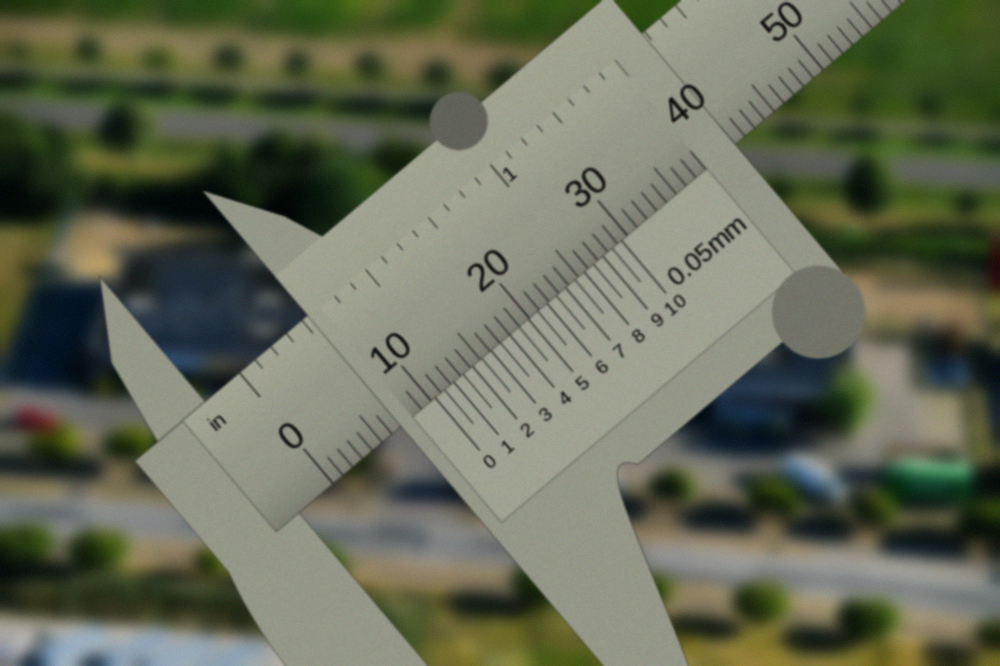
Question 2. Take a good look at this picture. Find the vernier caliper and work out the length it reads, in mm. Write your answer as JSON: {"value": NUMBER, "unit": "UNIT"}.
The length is {"value": 10.4, "unit": "mm"}
